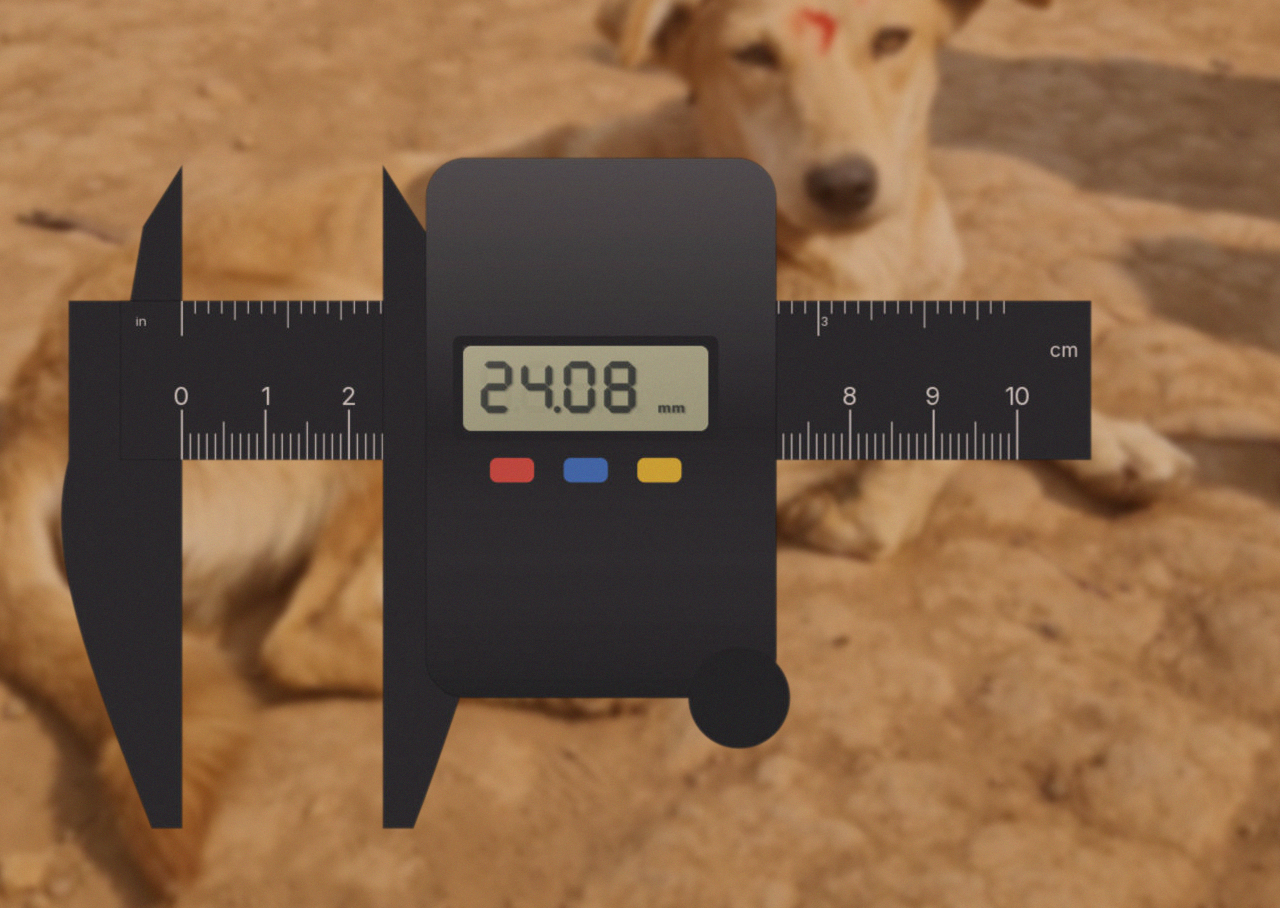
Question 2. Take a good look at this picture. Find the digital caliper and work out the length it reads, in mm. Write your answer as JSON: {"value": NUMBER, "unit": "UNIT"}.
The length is {"value": 24.08, "unit": "mm"}
